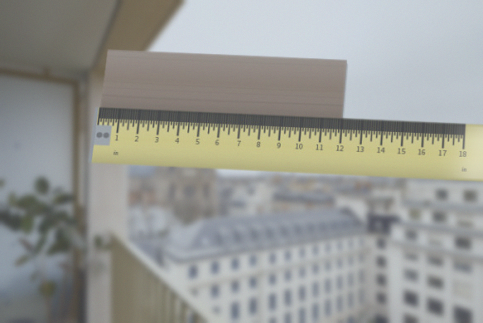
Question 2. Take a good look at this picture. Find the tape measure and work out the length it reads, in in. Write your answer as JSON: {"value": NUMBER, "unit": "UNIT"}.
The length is {"value": 12, "unit": "in"}
